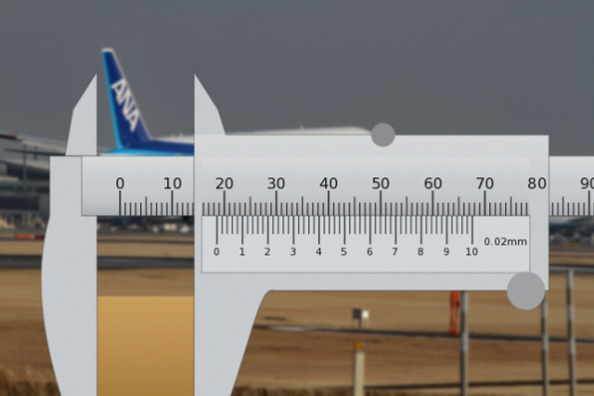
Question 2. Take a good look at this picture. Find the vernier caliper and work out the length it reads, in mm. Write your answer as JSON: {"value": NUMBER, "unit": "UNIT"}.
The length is {"value": 18.6, "unit": "mm"}
